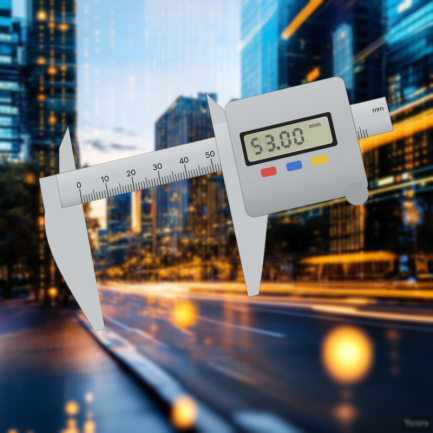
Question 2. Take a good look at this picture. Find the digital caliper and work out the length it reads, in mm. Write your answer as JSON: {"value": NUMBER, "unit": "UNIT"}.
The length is {"value": 53.00, "unit": "mm"}
